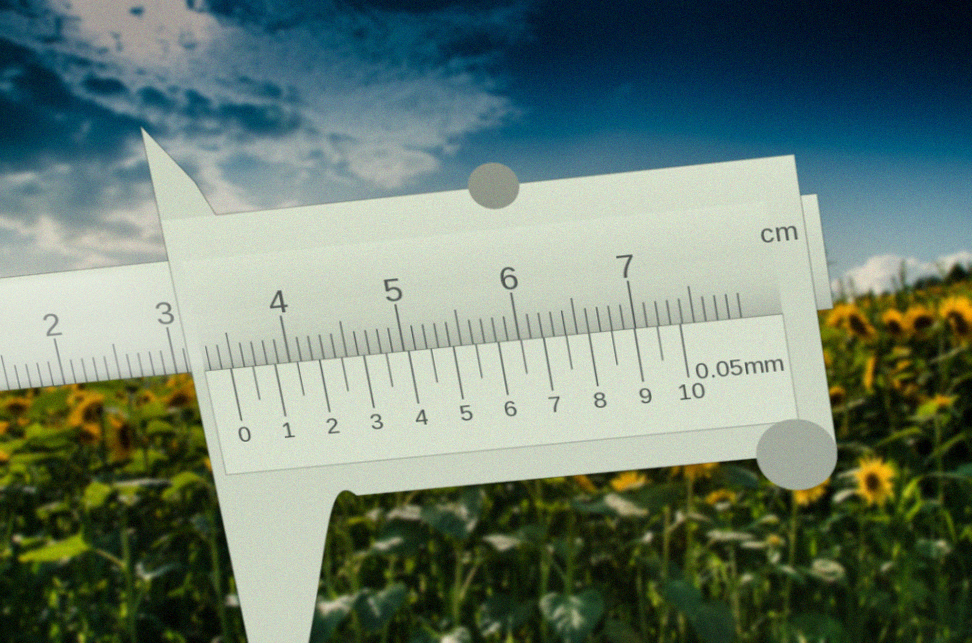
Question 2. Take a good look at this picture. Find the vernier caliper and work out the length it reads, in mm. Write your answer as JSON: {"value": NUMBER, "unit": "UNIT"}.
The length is {"value": 34.8, "unit": "mm"}
